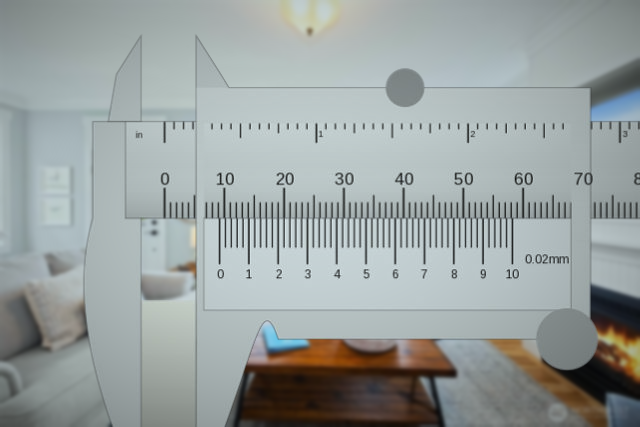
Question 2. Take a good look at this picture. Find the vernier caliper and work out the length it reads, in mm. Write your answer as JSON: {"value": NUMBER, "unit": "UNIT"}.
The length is {"value": 9.2, "unit": "mm"}
